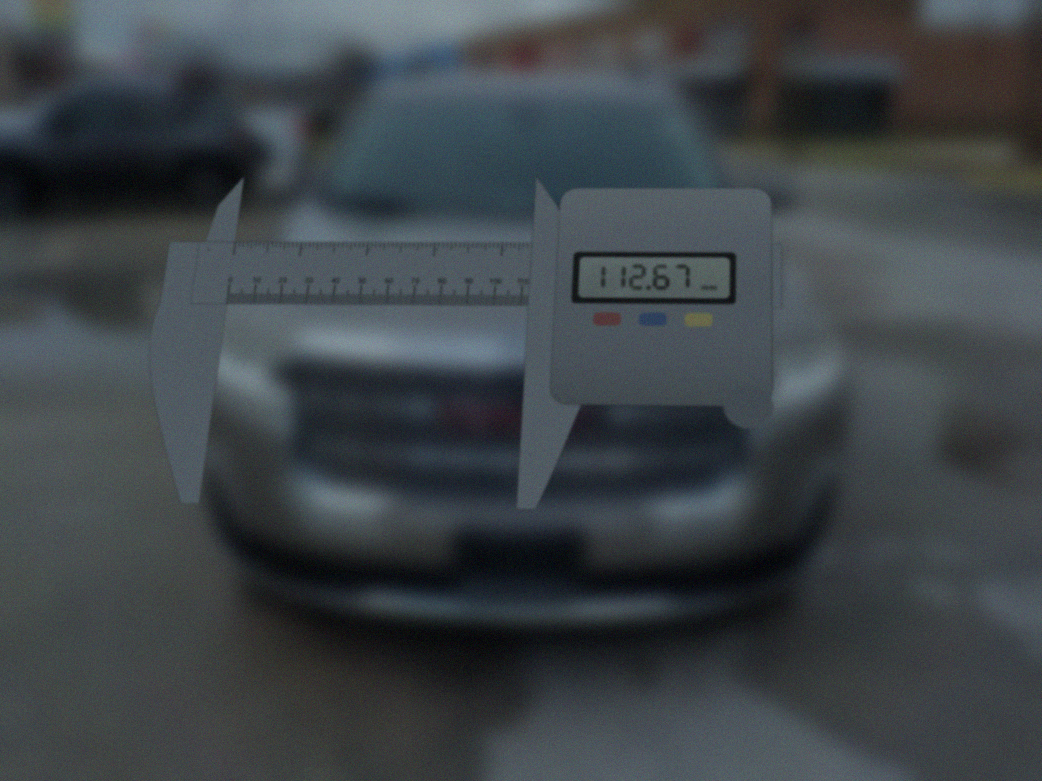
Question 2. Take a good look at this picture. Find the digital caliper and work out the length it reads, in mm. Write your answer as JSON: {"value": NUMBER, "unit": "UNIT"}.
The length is {"value": 112.67, "unit": "mm"}
